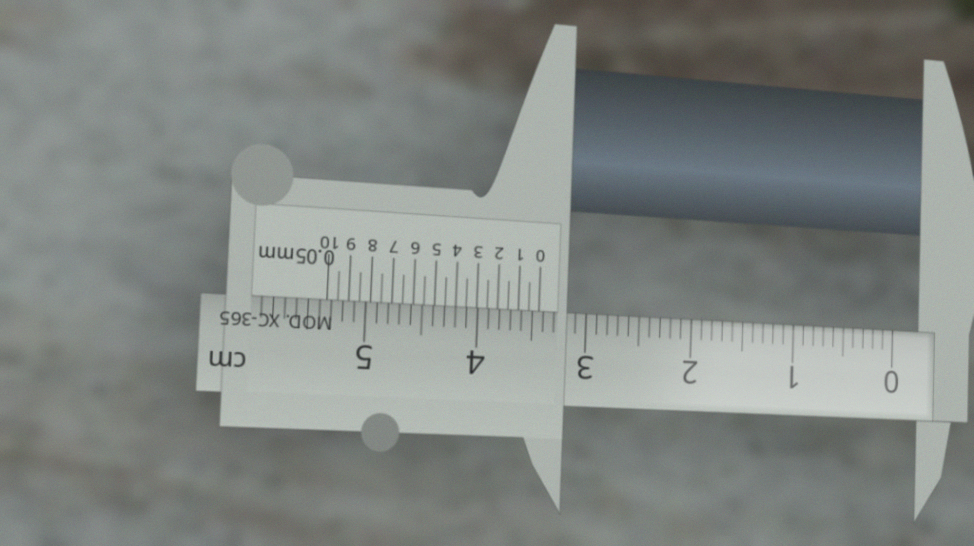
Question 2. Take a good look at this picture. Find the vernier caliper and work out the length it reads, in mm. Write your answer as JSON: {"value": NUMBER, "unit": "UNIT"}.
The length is {"value": 34.4, "unit": "mm"}
